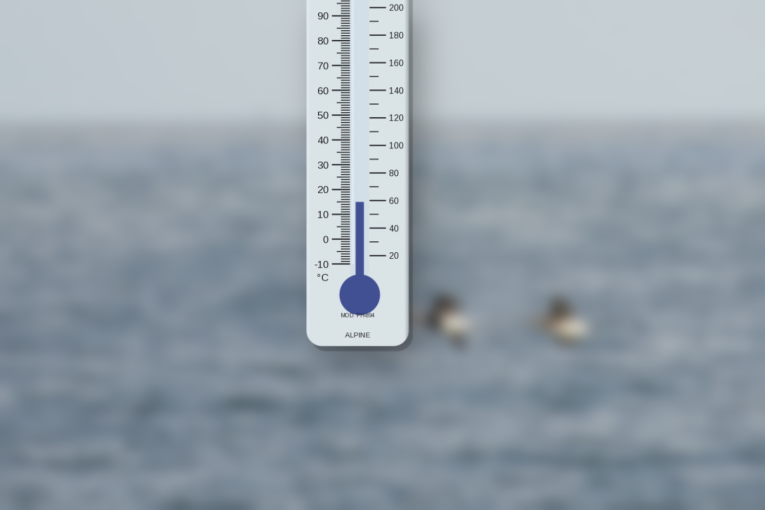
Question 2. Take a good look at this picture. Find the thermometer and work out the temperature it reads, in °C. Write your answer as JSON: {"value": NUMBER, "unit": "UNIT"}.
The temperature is {"value": 15, "unit": "°C"}
